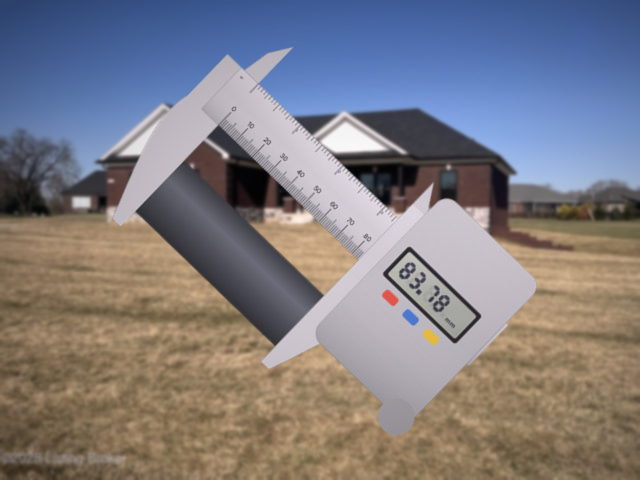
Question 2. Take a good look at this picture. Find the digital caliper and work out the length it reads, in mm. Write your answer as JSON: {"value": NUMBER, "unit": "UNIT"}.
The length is {"value": 83.78, "unit": "mm"}
